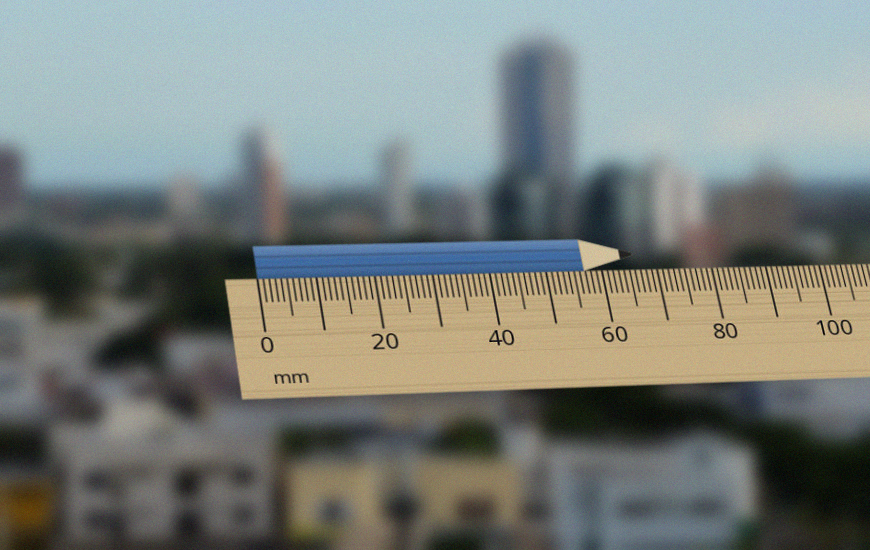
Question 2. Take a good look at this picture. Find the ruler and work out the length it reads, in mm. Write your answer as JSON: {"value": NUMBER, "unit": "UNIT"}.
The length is {"value": 66, "unit": "mm"}
